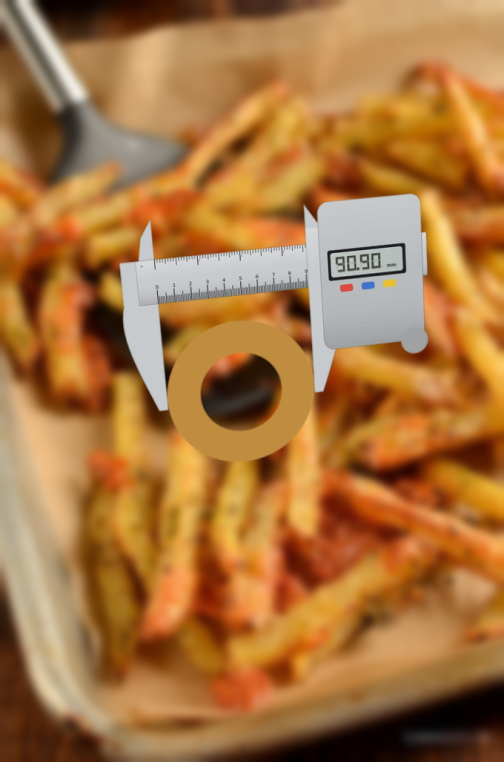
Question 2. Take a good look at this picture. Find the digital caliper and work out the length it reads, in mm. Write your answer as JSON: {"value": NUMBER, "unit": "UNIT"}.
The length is {"value": 90.90, "unit": "mm"}
